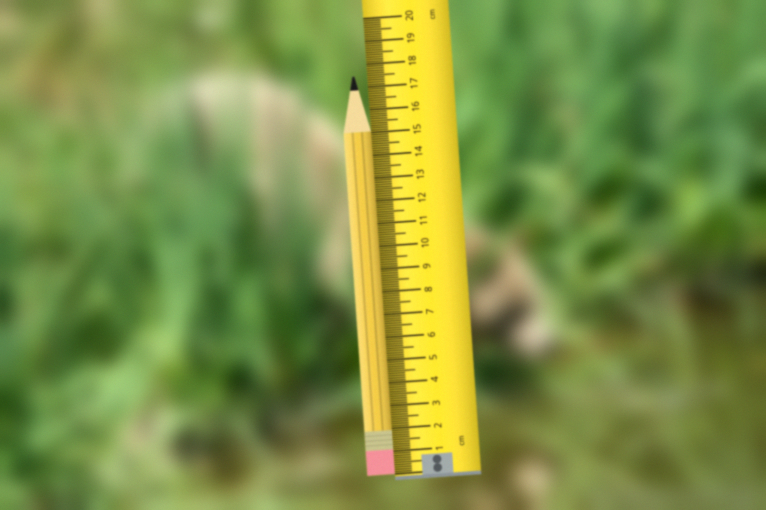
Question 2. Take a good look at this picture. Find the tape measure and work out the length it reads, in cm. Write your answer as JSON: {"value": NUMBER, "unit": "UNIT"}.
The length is {"value": 17.5, "unit": "cm"}
